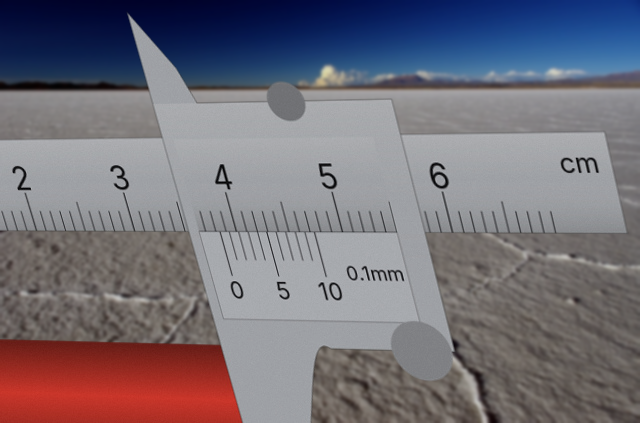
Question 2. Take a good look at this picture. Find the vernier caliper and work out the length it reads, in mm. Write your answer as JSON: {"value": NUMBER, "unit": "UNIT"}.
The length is {"value": 38.4, "unit": "mm"}
